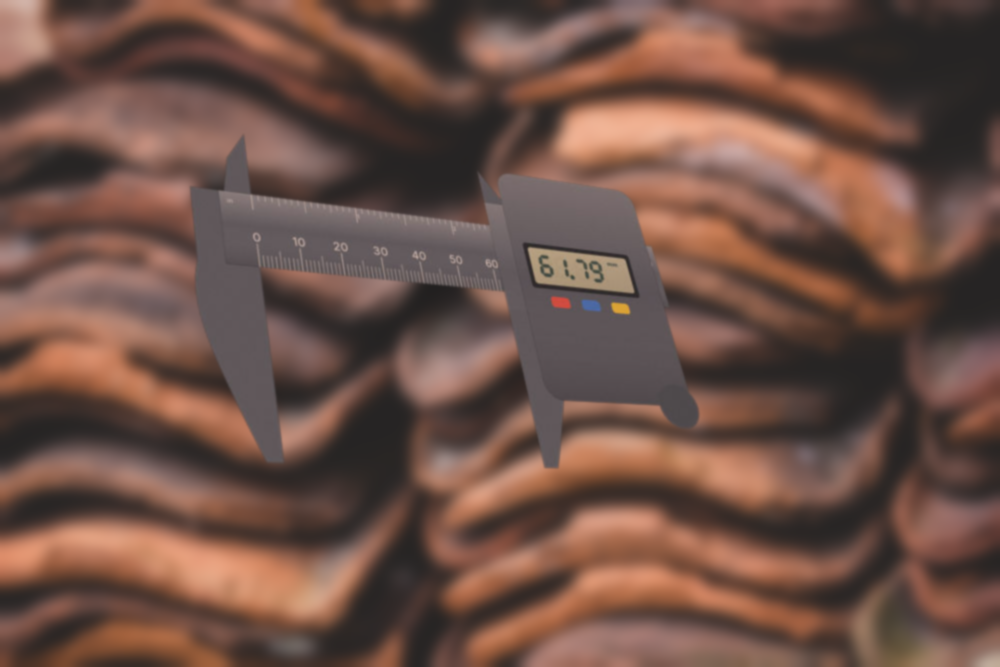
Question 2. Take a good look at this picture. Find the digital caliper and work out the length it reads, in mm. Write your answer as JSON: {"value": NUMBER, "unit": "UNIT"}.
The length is {"value": 61.79, "unit": "mm"}
